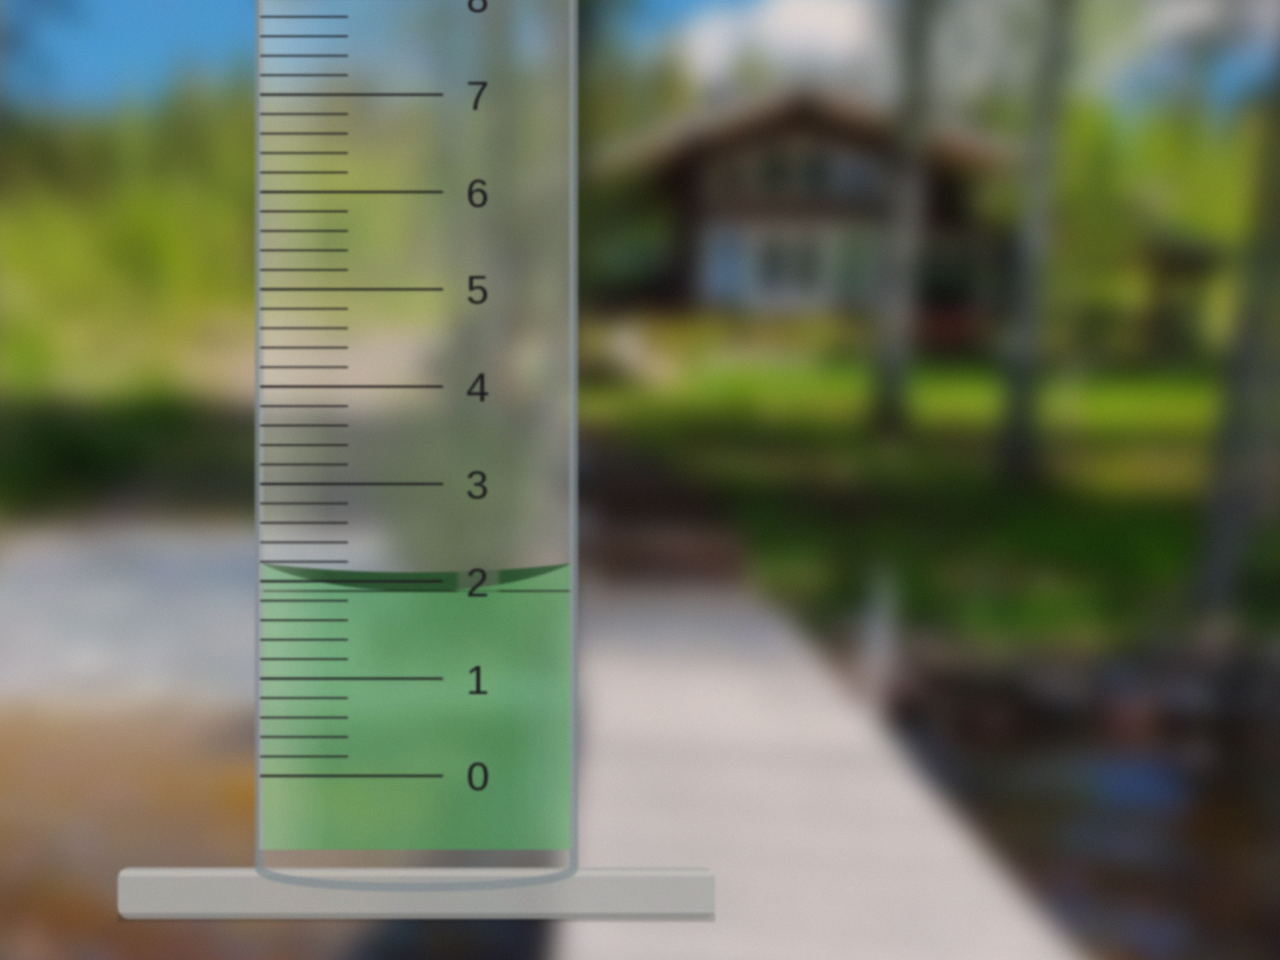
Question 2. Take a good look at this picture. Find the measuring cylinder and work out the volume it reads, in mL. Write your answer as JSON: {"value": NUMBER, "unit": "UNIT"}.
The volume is {"value": 1.9, "unit": "mL"}
